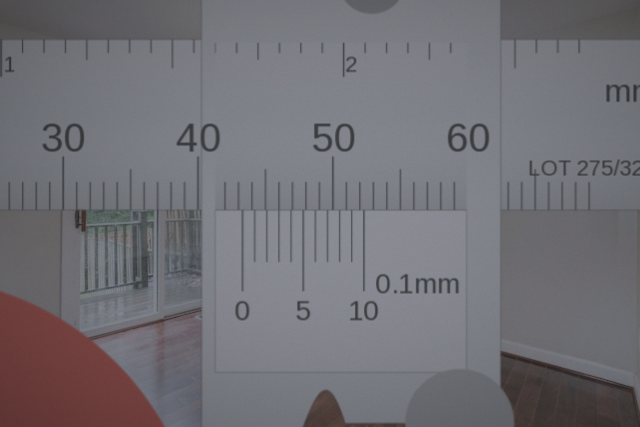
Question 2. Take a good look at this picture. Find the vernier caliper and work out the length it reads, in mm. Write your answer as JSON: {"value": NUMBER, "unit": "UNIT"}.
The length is {"value": 43.3, "unit": "mm"}
